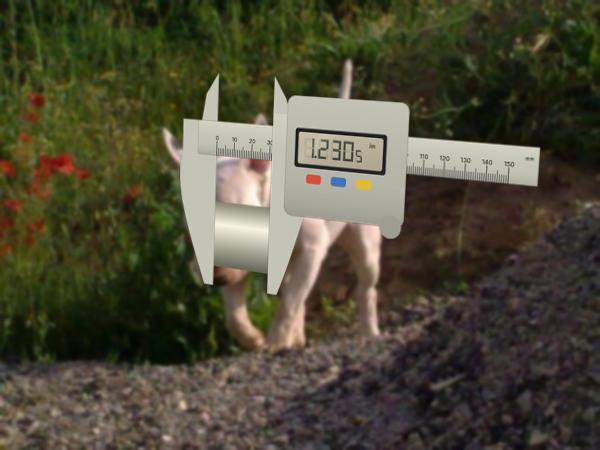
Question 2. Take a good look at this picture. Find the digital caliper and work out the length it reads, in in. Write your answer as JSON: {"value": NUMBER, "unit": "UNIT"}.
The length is {"value": 1.2305, "unit": "in"}
